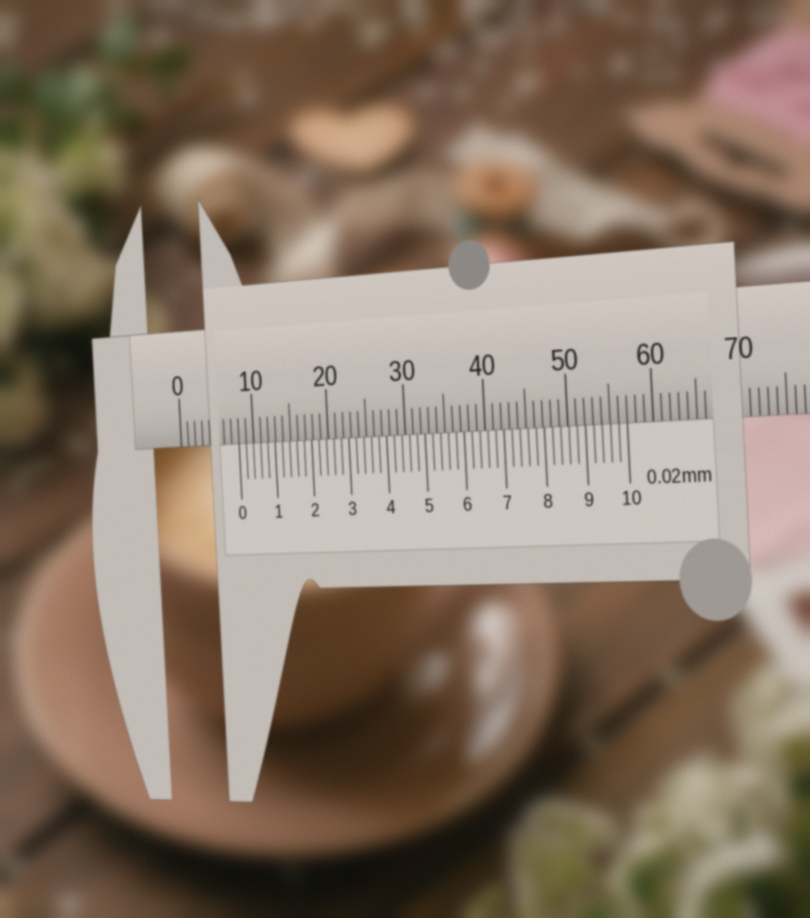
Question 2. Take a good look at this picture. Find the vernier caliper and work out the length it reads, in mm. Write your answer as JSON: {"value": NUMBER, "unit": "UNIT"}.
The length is {"value": 8.0, "unit": "mm"}
